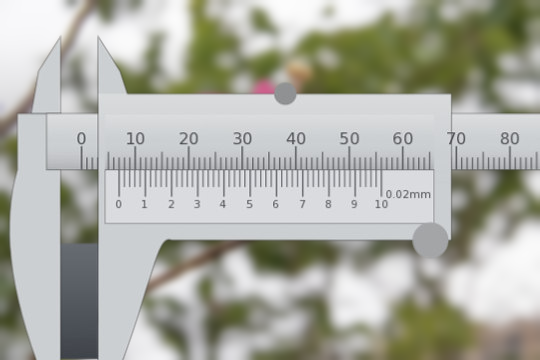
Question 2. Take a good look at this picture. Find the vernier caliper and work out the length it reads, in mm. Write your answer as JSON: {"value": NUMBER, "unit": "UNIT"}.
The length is {"value": 7.0, "unit": "mm"}
